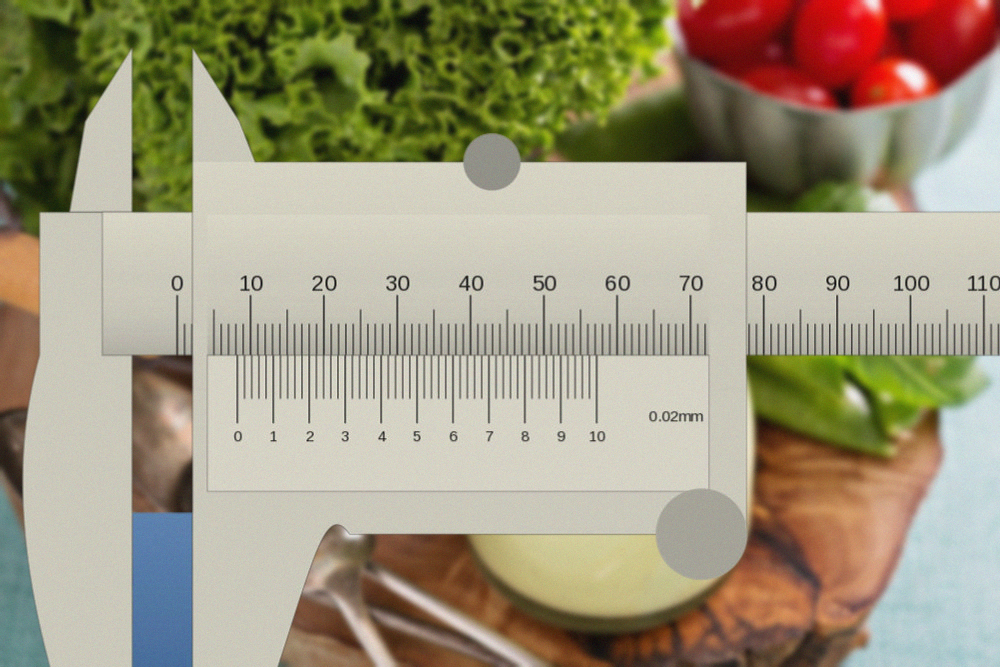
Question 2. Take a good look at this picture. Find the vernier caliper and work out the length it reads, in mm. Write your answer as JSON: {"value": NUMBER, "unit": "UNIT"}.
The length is {"value": 8.2, "unit": "mm"}
